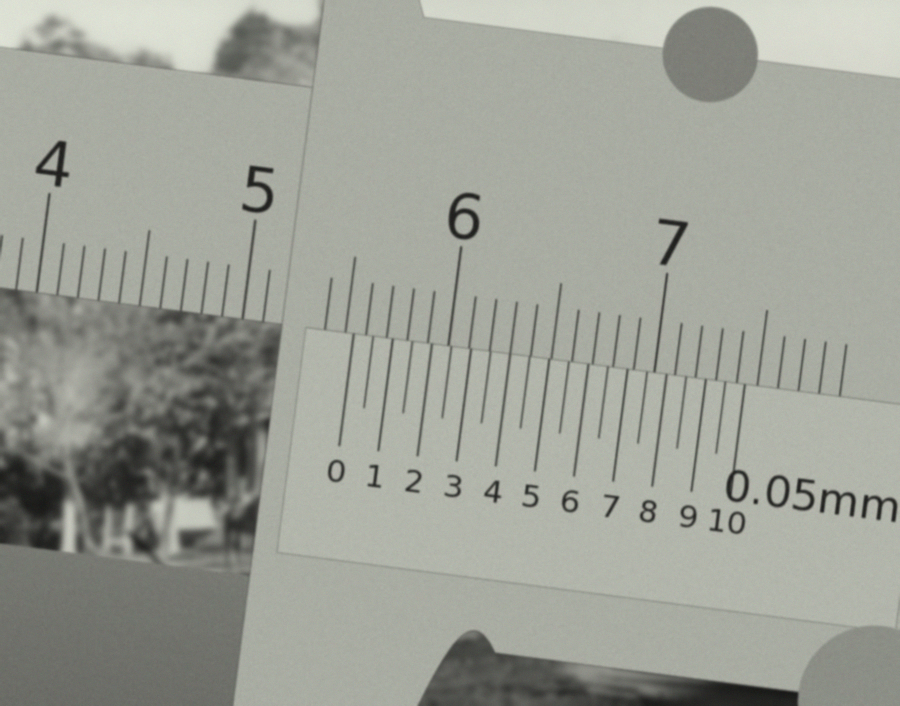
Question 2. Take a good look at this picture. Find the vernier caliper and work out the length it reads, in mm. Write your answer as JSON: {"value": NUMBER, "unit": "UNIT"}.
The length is {"value": 55.4, "unit": "mm"}
